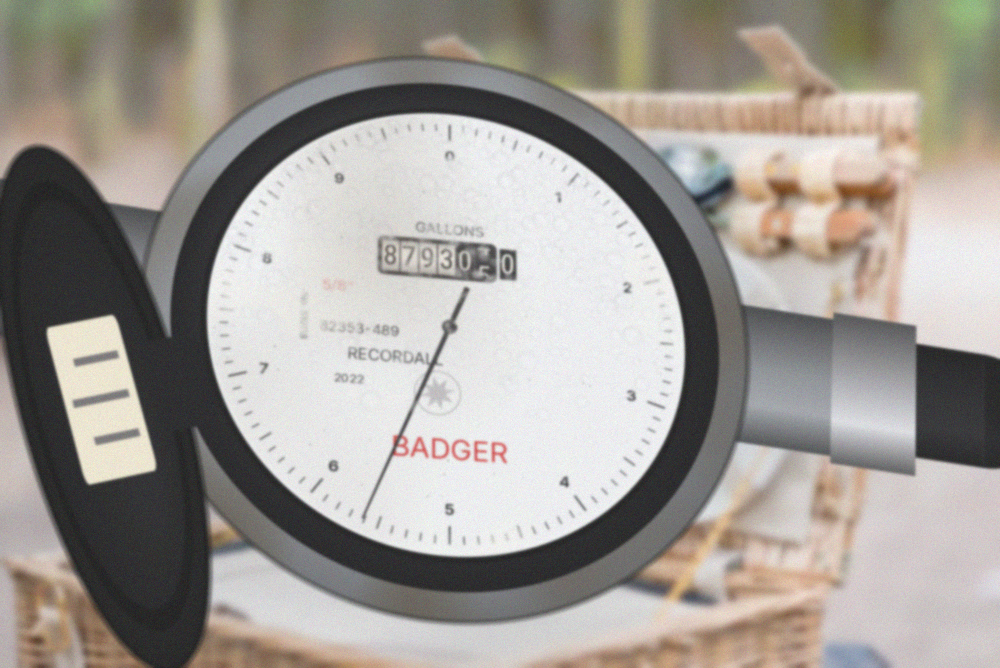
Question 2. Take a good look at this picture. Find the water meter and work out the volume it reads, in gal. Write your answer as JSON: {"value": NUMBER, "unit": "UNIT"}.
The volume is {"value": 8793045.6, "unit": "gal"}
